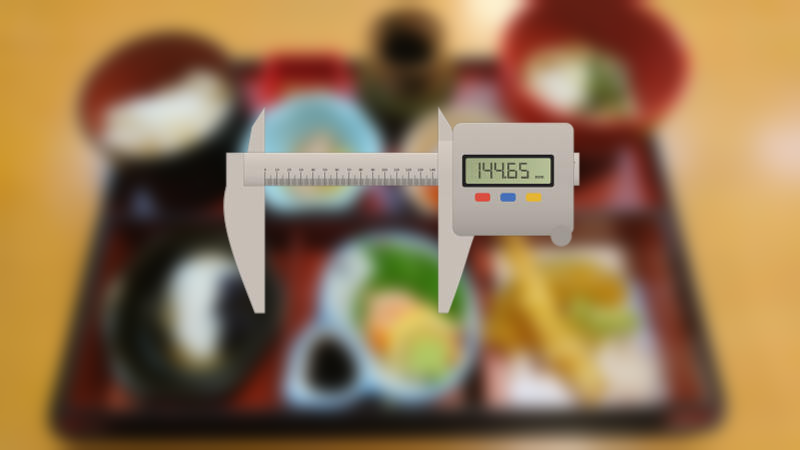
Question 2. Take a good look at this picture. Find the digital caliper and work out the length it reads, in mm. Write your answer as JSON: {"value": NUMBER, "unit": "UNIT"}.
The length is {"value": 144.65, "unit": "mm"}
